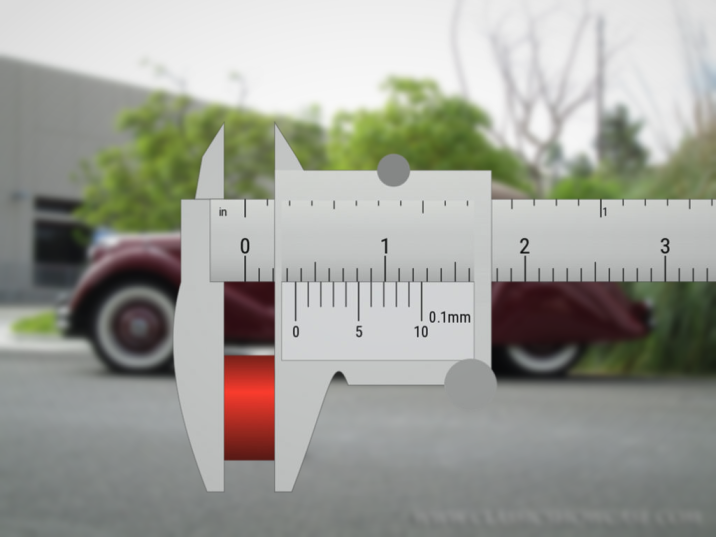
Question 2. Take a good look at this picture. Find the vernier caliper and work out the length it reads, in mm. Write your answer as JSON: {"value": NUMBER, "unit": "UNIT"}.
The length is {"value": 3.6, "unit": "mm"}
